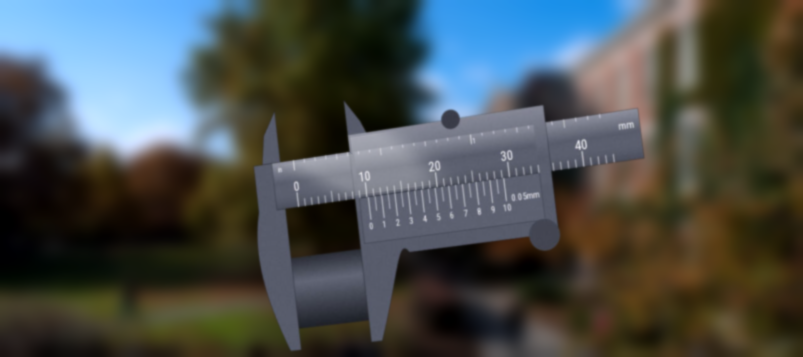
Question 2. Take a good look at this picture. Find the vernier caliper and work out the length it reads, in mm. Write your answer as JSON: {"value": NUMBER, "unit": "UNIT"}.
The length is {"value": 10.2, "unit": "mm"}
